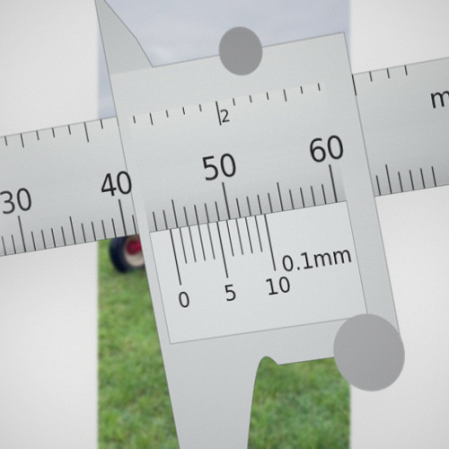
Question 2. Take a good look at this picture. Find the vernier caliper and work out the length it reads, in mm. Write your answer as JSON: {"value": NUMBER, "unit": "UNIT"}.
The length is {"value": 44.3, "unit": "mm"}
